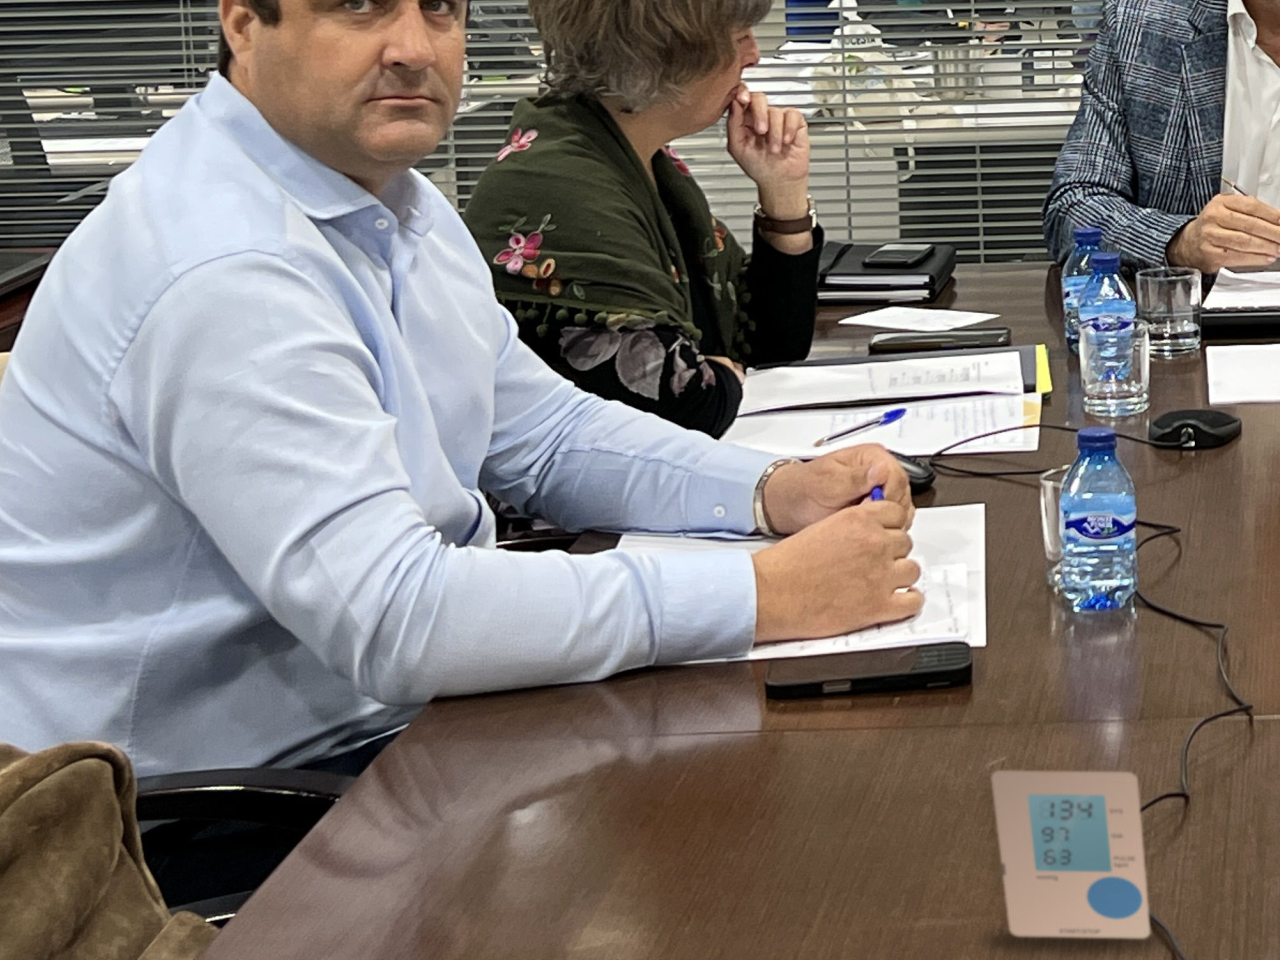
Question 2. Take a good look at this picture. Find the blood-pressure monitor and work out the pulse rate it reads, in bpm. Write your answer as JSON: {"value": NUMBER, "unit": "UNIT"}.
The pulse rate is {"value": 63, "unit": "bpm"}
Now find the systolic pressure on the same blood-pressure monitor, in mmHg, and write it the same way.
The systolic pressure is {"value": 134, "unit": "mmHg"}
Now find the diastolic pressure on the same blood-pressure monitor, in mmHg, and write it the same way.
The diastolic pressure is {"value": 97, "unit": "mmHg"}
